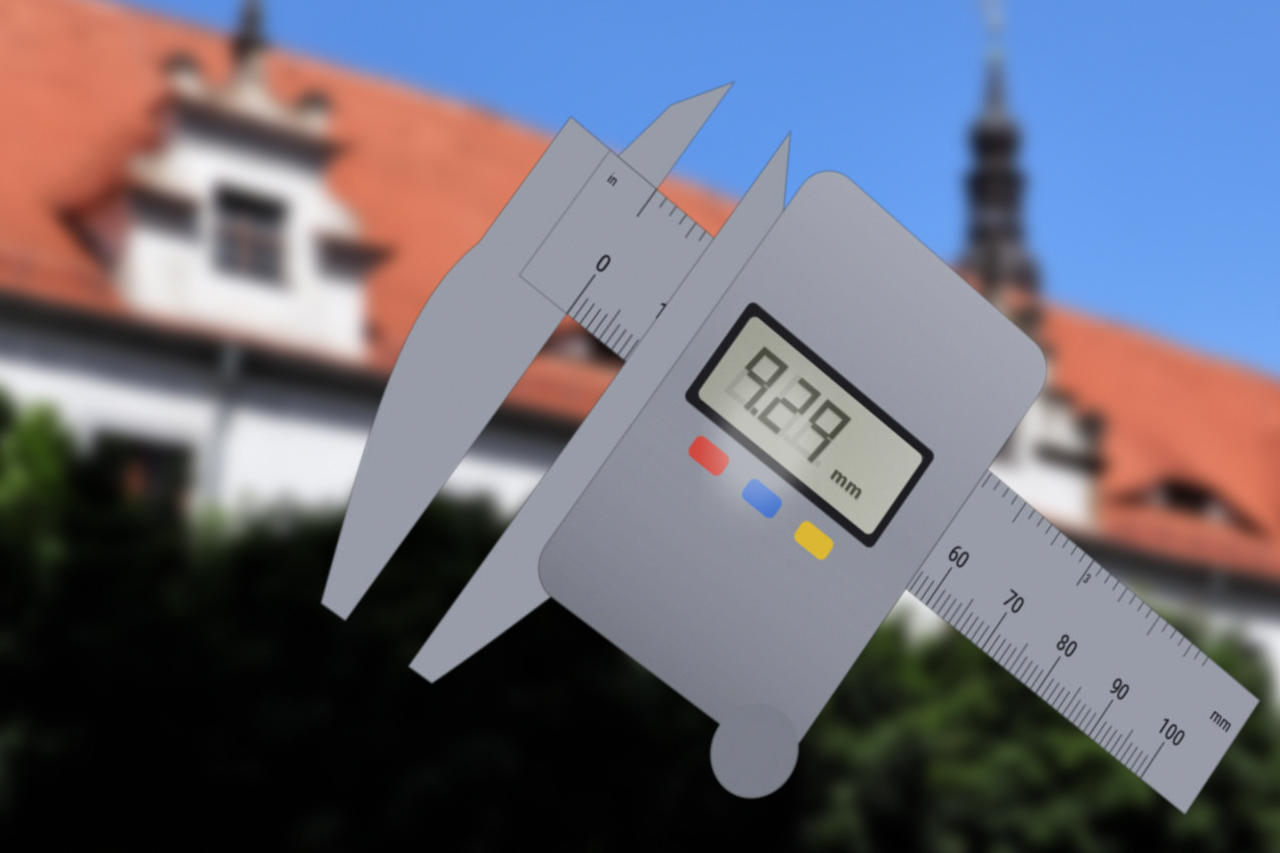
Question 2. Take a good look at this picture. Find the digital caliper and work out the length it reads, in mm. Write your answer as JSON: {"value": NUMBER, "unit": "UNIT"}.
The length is {"value": 9.29, "unit": "mm"}
